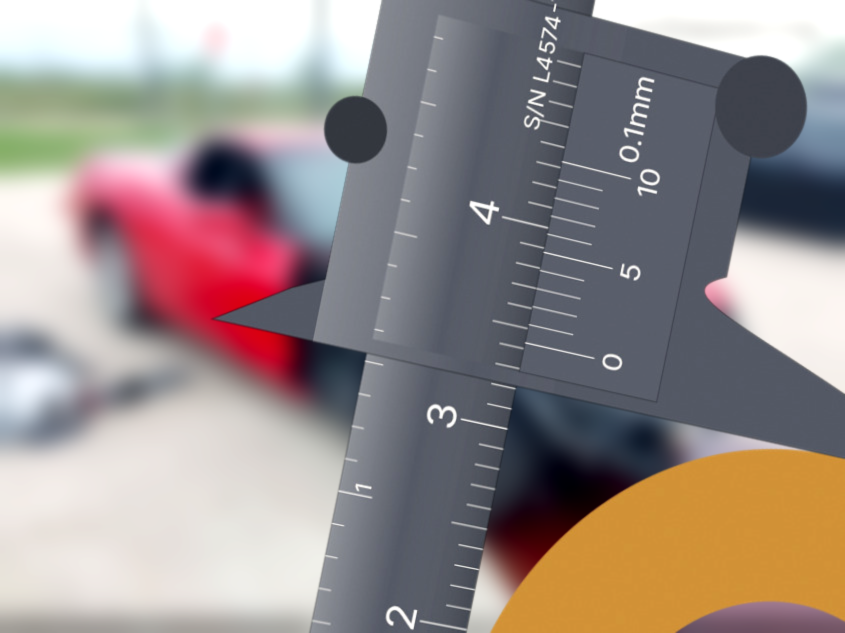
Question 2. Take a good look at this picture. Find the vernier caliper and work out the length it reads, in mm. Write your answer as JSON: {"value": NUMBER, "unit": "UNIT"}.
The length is {"value": 34.3, "unit": "mm"}
